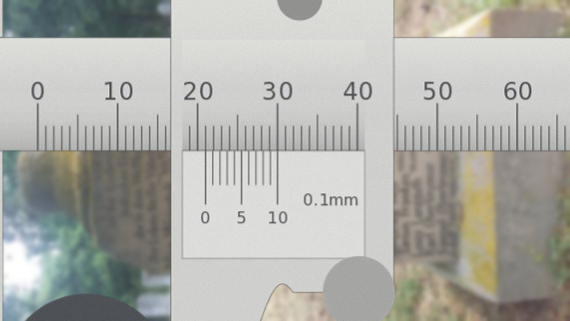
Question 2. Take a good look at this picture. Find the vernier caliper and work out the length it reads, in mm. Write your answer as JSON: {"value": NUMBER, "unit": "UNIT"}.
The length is {"value": 21.0, "unit": "mm"}
